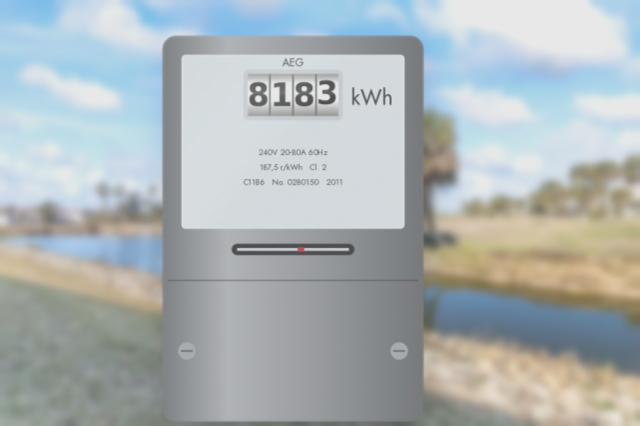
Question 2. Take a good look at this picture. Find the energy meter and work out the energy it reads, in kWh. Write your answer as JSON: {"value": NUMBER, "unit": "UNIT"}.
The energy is {"value": 8183, "unit": "kWh"}
